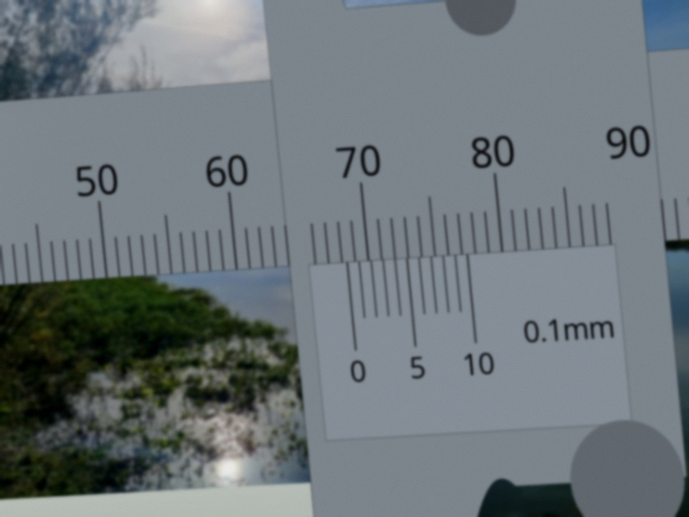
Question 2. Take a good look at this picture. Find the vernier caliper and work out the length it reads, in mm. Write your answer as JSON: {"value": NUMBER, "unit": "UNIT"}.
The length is {"value": 68.4, "unit": "mm"}
